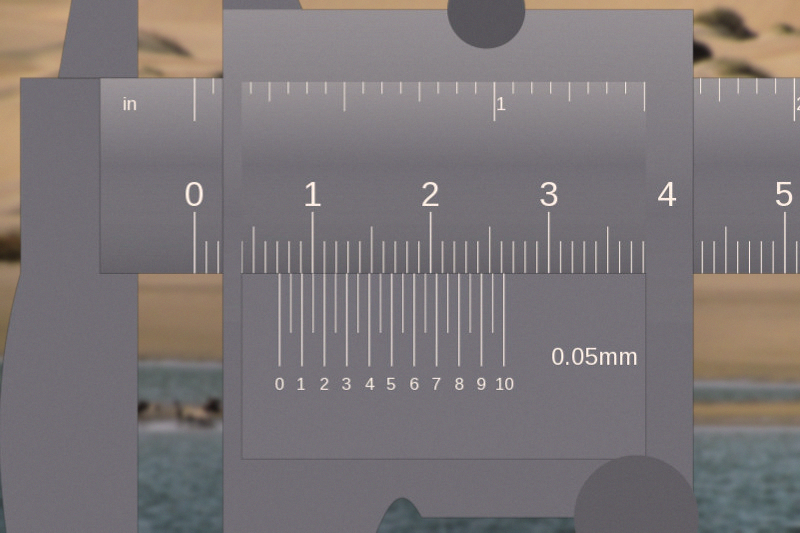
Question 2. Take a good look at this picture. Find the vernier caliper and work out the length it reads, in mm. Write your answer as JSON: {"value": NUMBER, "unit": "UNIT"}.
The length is {"value": 7.2, "unit": "mm"}
